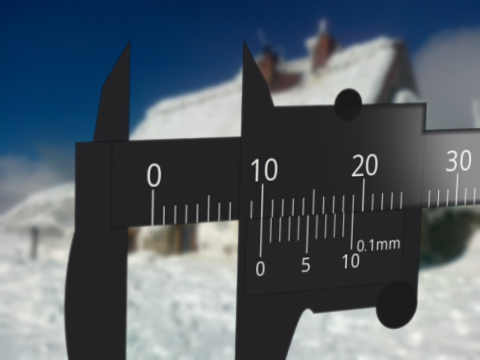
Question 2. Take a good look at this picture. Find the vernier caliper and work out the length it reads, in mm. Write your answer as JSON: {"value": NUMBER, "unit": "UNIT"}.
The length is {"value": 10.0, "unit": "mm"}
